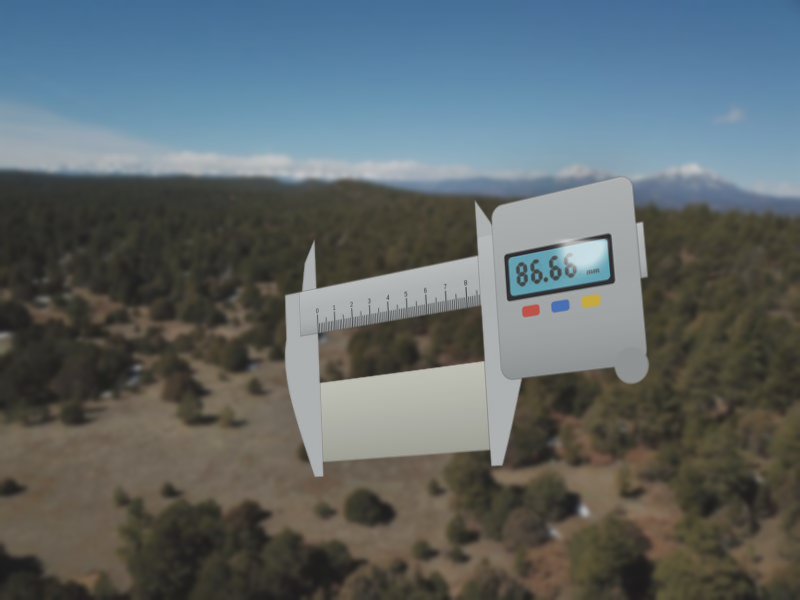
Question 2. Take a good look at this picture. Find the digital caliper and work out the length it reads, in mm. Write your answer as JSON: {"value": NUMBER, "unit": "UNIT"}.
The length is {"value": 86.66, "unit": "mm"}
